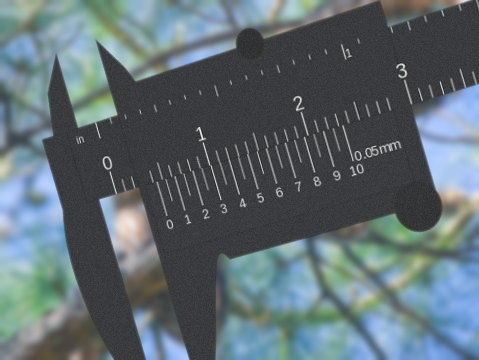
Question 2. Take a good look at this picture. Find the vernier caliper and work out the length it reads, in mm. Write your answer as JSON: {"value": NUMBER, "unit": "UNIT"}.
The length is {"value": 4.4, "unit": "mm"}
